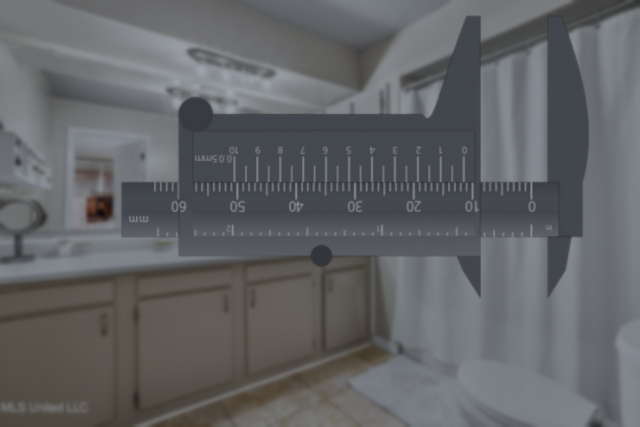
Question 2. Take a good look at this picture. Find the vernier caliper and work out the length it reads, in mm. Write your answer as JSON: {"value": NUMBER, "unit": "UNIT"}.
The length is {"value": 11.5, "unit": "mm"}
